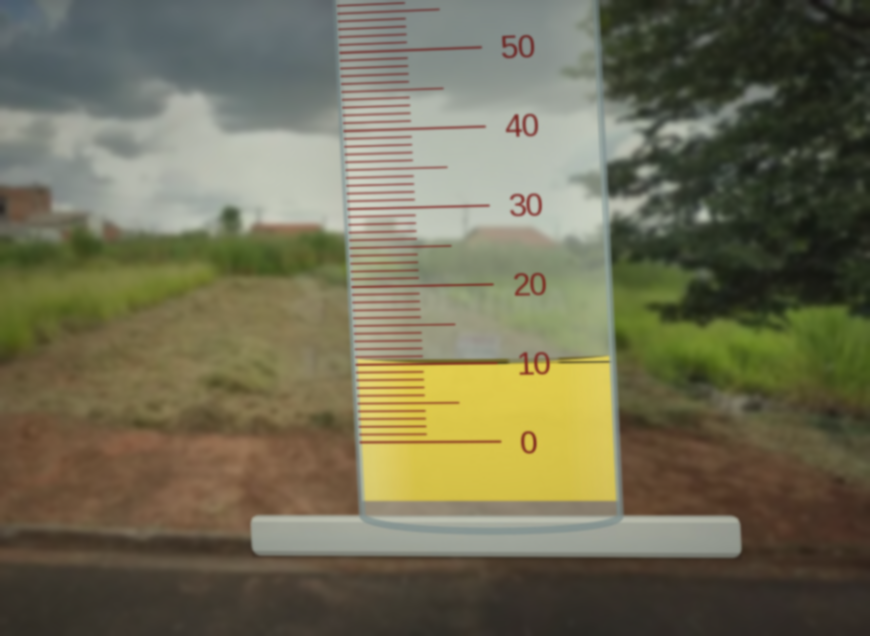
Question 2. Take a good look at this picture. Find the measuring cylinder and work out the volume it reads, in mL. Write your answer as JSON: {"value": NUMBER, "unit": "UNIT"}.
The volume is {"value": 10, "unit": "mL"}
